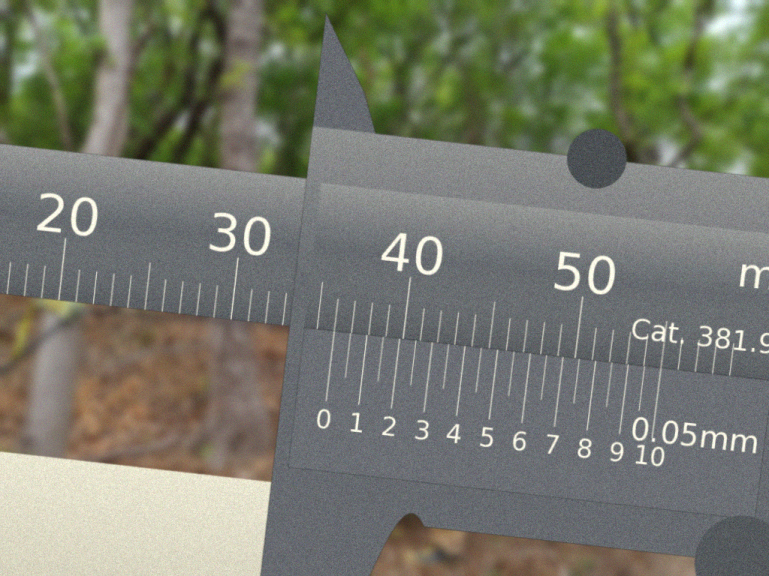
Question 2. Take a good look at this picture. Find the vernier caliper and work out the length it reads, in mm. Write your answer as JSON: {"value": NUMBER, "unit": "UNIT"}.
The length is {"value": 36.0, "unit": "mm"}
